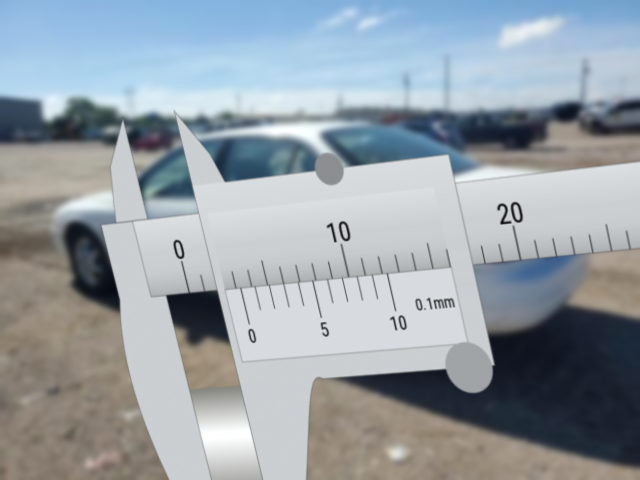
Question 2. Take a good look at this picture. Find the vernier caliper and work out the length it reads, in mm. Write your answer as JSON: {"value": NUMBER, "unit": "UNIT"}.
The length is {"value": 3.3, "unit": "mm"}
